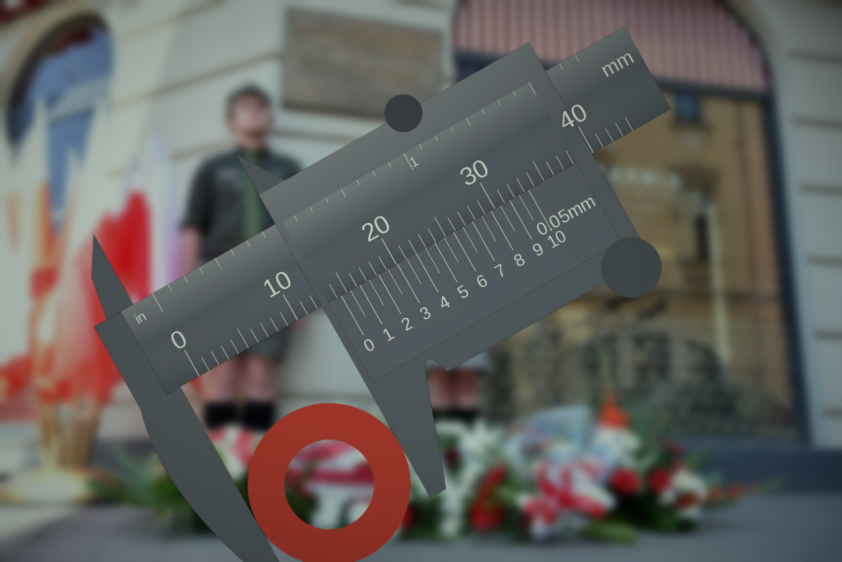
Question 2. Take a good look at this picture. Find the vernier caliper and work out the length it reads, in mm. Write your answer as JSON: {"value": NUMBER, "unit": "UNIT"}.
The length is {"value": 14.4, "unit": "mm"}
